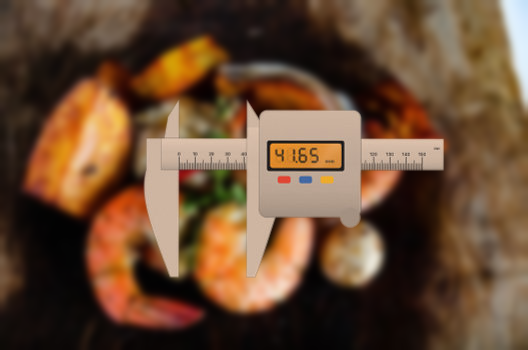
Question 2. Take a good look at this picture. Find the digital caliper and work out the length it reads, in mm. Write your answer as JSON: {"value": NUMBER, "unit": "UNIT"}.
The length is {"value": 41.65, "unit": "mm"}
